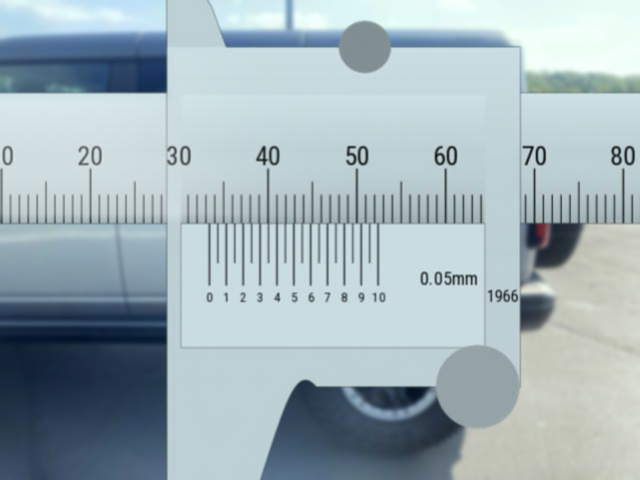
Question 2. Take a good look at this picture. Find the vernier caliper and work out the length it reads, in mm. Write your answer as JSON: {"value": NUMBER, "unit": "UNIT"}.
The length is {"value": 33.4, "unit": "mm"}
